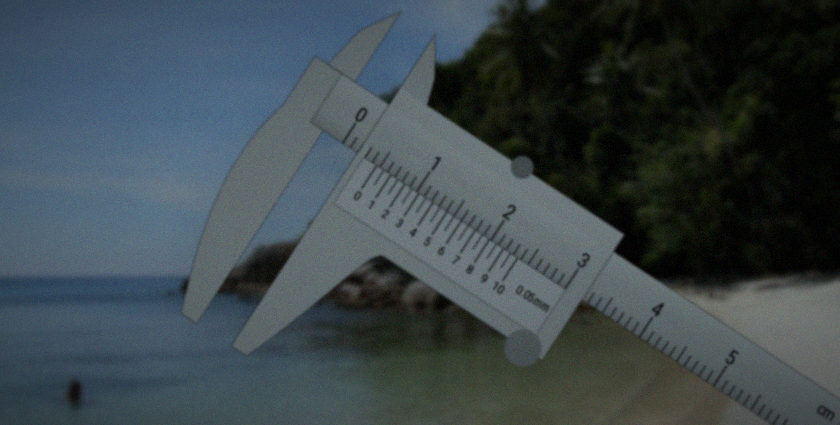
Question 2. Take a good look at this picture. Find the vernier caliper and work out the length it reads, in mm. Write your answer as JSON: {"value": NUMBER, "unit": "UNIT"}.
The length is {"value": 4.6, "unit": "mm"}
